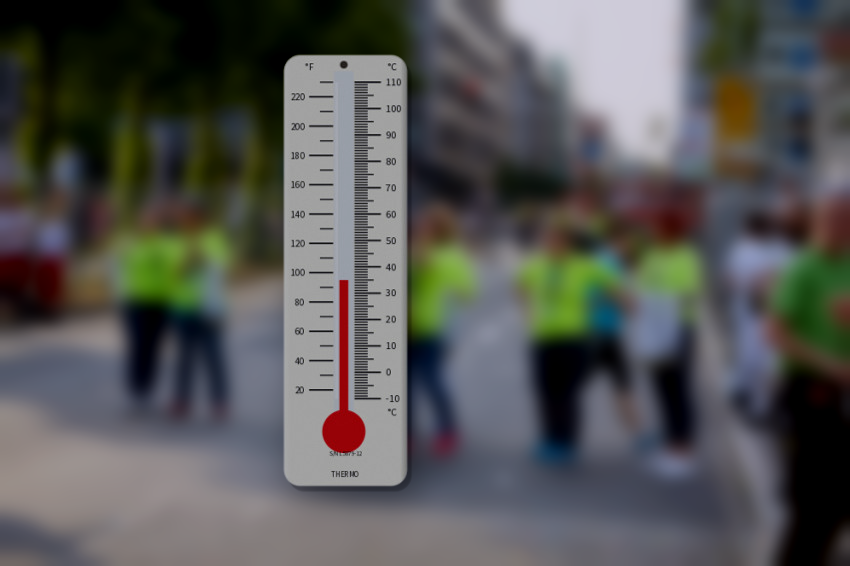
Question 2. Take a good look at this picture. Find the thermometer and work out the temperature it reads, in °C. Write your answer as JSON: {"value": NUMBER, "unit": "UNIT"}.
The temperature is {"value": 35, "unit": "°C"}
